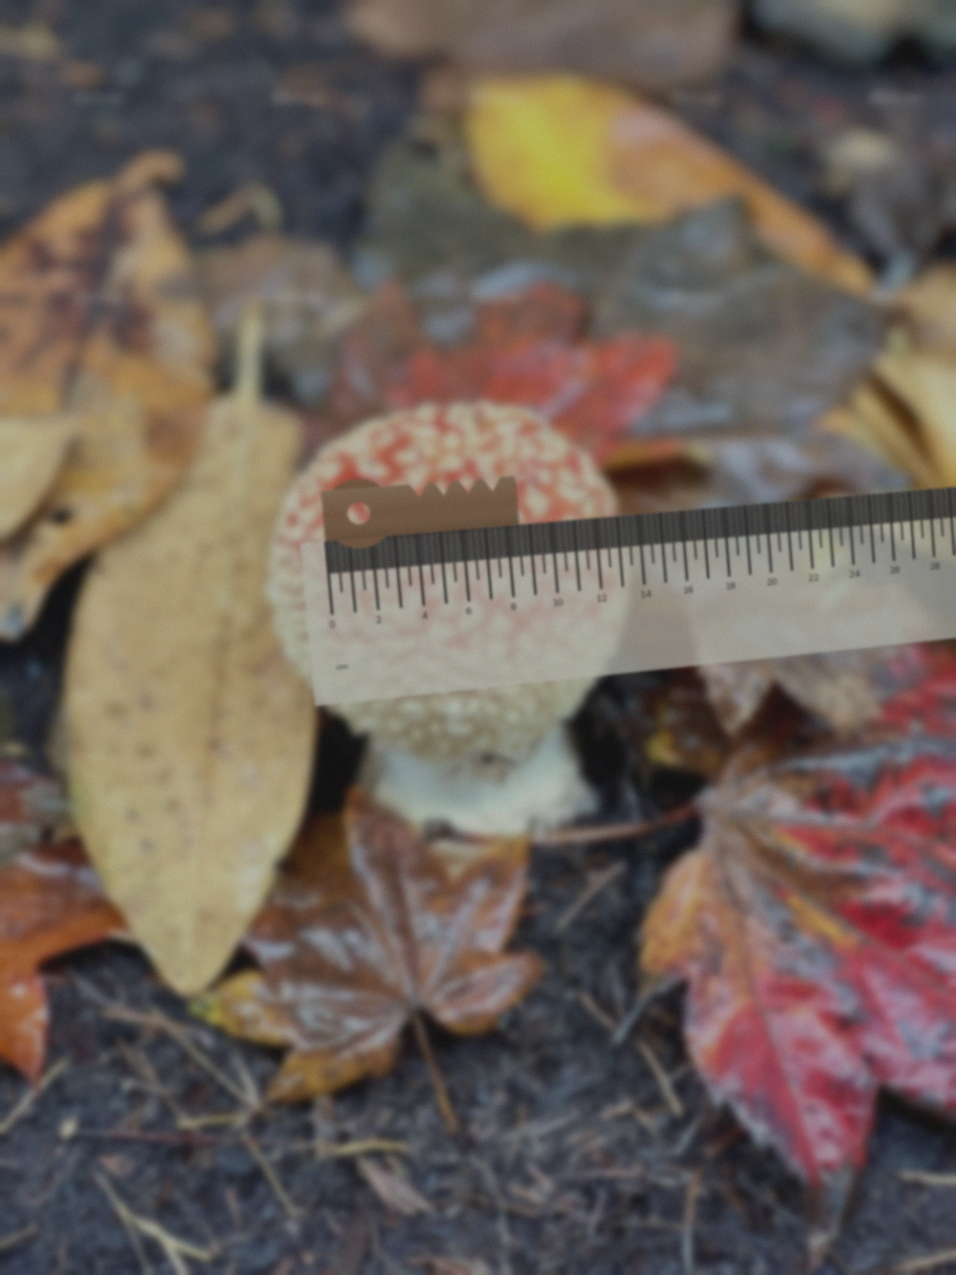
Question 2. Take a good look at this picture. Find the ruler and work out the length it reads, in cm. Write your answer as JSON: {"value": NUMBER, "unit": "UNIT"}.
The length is {"value": 8.5, "unit": "cm"}
